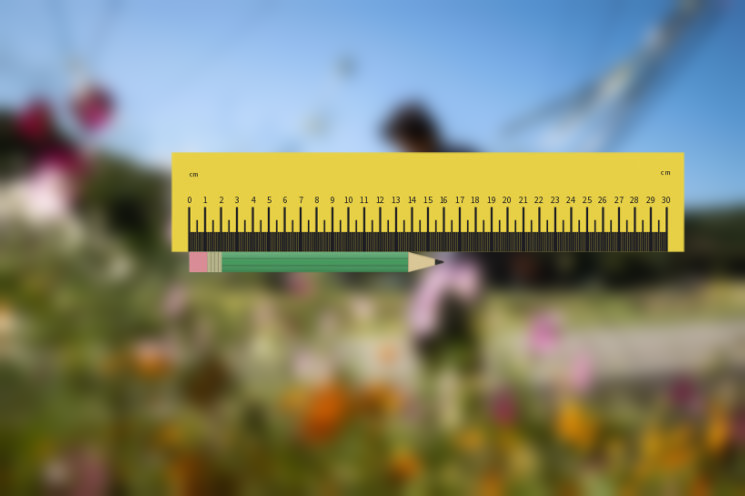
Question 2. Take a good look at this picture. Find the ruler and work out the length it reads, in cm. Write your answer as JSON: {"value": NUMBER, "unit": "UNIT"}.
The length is {"value": 16, "unit": "cm"}
